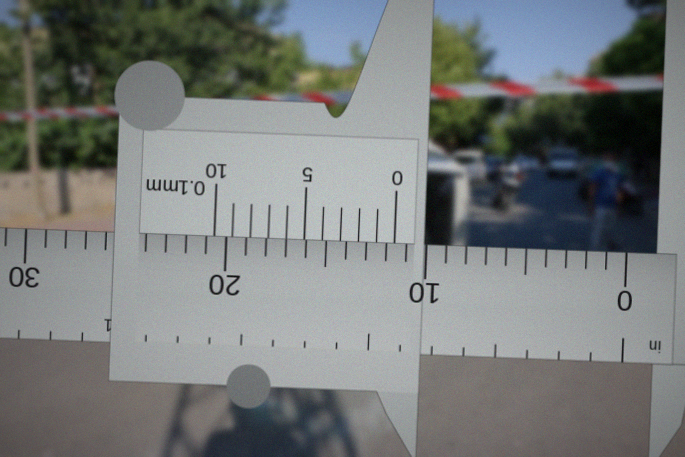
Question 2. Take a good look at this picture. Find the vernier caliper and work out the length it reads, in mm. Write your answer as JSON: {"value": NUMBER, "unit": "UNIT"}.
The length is {"value": 11.6, "unit": "mm"}
